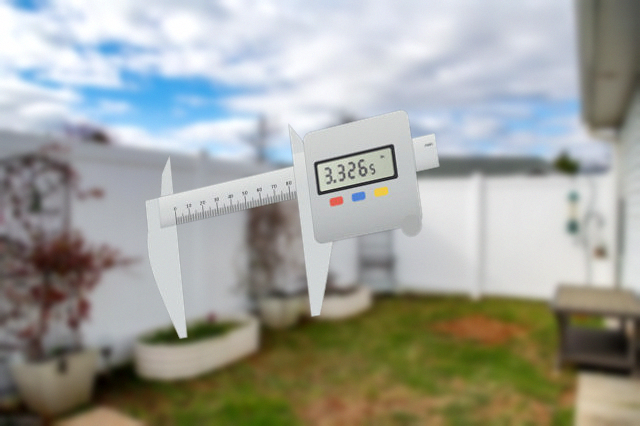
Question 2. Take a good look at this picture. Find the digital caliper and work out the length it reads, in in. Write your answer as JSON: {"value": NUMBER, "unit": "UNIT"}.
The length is {"value": 3.3265, "unit": "in"}
